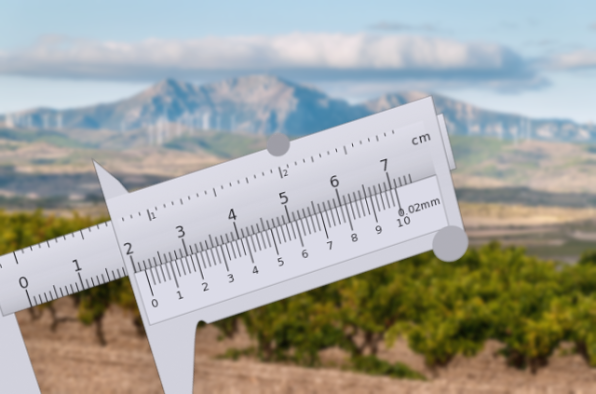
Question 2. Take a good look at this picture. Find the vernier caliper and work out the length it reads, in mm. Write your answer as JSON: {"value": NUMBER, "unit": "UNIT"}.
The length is {"value": 21.8, "unit": "mm"}
